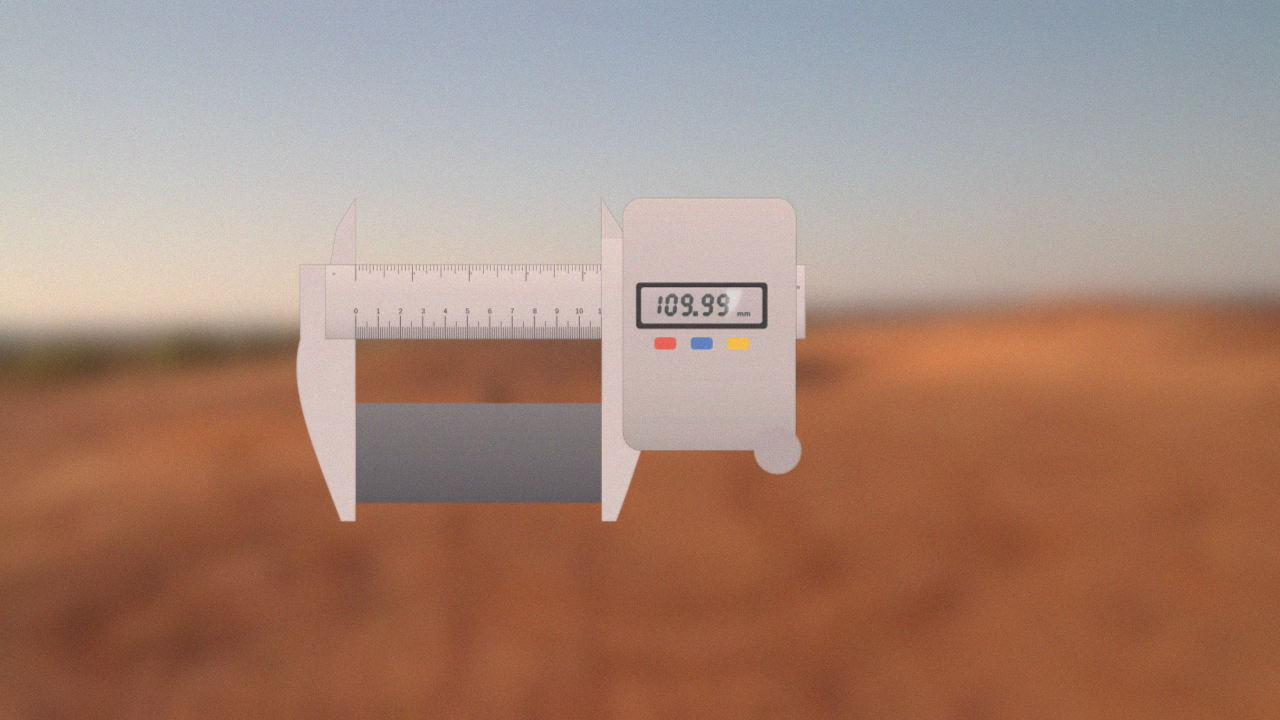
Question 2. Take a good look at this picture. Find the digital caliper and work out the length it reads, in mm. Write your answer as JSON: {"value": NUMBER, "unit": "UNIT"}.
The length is {"value": 109.99, "unit": "mm"}
